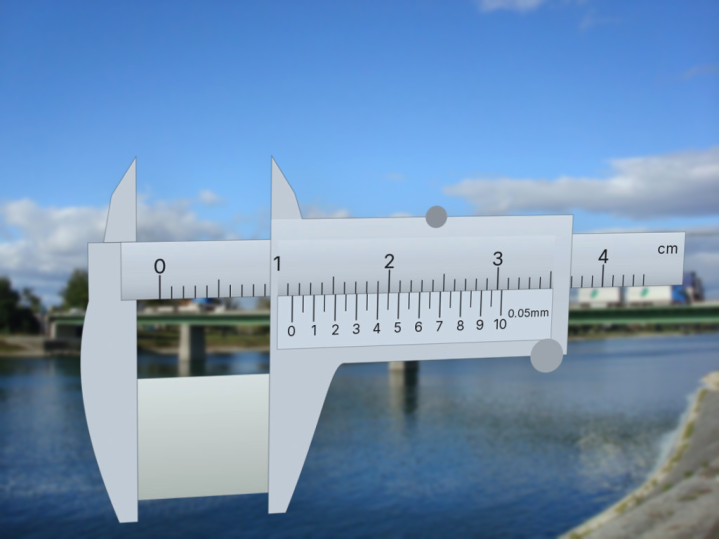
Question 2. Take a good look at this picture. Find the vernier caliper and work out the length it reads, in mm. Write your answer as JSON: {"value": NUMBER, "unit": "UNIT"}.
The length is {"value": 11.4, "unit": "mm"}
